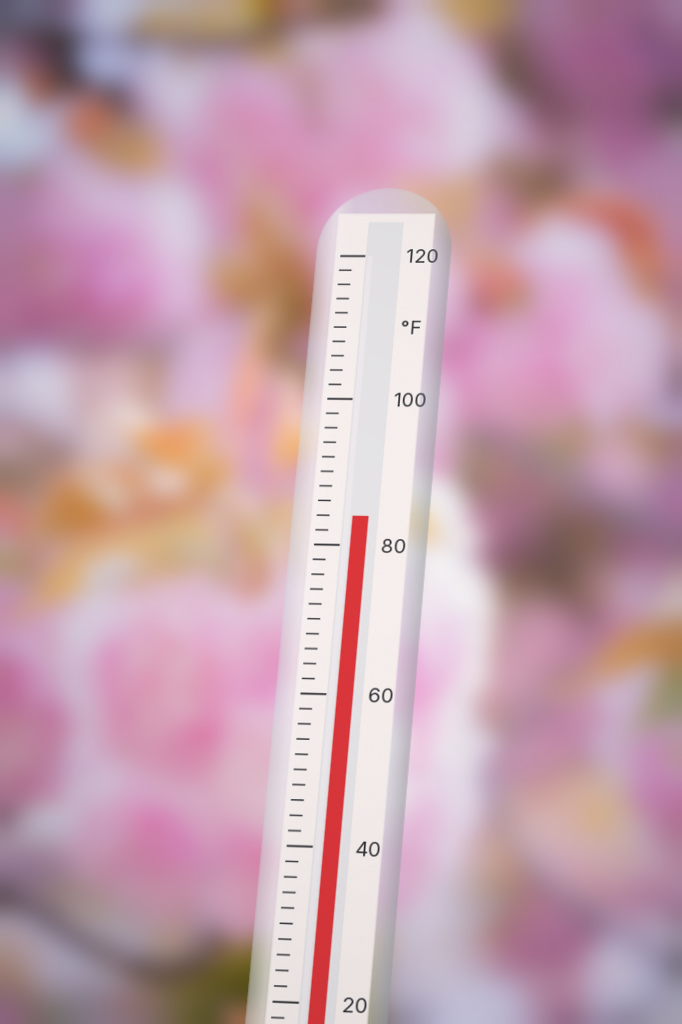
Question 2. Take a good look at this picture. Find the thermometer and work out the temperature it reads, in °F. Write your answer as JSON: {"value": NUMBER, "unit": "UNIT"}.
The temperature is {"value": 84, "unit": "°F"}
